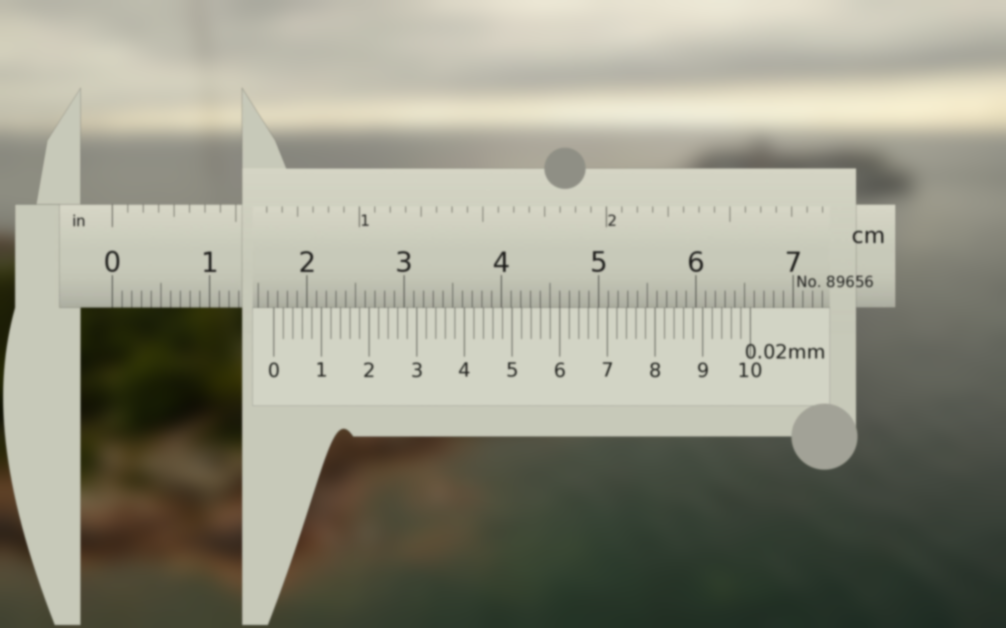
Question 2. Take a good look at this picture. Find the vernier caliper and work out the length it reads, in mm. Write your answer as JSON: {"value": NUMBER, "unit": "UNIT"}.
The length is {"value": 16.6, "unit": "mm"}
